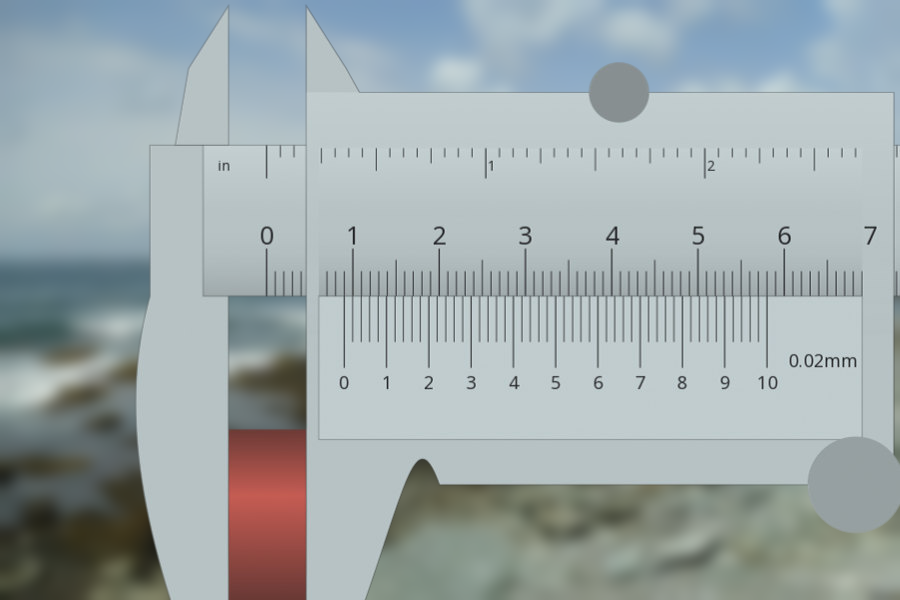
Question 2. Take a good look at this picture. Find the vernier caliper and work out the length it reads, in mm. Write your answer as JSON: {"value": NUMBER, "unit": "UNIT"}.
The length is {"value": 9.0, "unit": "mm"}
